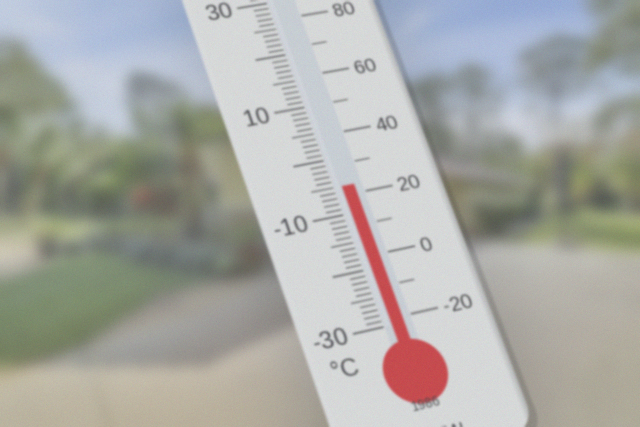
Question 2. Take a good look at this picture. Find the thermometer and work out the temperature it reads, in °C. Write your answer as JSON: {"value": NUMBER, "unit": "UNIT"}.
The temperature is {"value": -5, "unit": "°C"}
